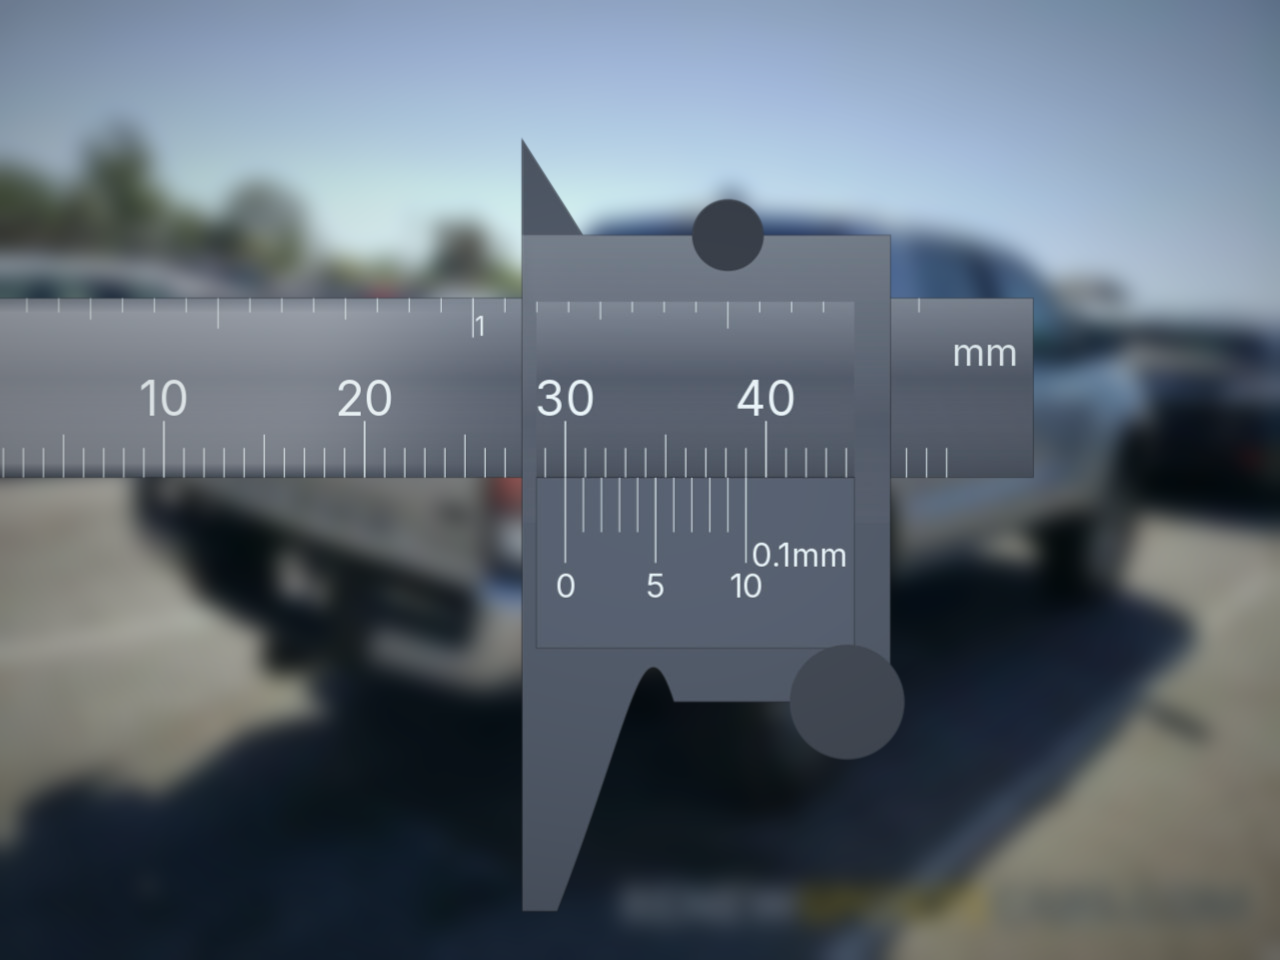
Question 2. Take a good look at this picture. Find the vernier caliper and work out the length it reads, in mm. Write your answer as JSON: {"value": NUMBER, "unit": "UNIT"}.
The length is {"value": 30.0, "unit": "mm"}
